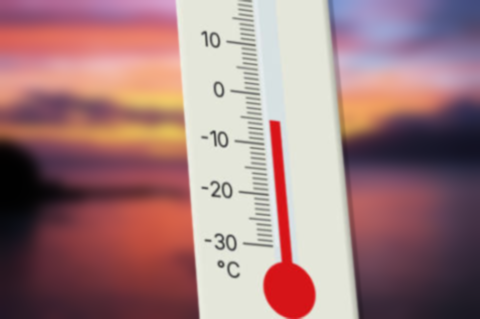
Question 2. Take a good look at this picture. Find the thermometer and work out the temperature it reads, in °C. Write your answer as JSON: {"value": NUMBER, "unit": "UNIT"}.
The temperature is {"value": -5, "unit": "°C"}
